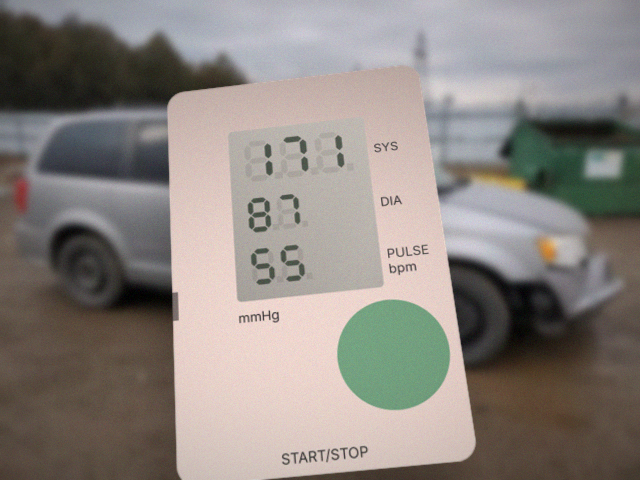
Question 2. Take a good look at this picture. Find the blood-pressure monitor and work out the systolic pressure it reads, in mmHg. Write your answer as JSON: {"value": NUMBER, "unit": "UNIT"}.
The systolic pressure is {"value": 171, "unit": "mmHg"}
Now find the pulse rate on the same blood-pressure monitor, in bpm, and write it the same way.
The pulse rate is {"value": 55, "unit": "bpm"}
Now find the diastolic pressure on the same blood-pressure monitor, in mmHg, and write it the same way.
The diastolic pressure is {"value": 87, "unit": "mmHg"}
